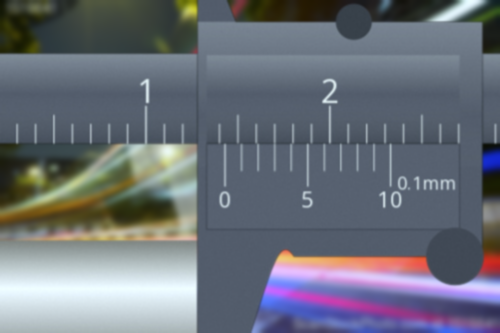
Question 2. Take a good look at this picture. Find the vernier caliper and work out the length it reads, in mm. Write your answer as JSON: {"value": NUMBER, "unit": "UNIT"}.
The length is {"value": 14.3, "unit": "mm"}
